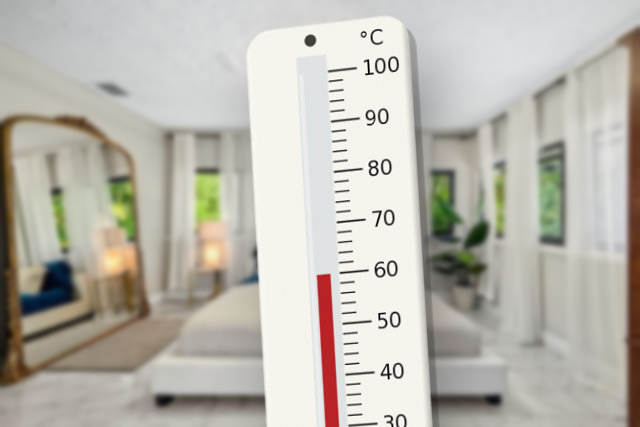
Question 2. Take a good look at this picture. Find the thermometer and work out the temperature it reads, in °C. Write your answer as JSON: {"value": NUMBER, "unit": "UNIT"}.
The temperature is {"value": 60, "unit": "°C"}
